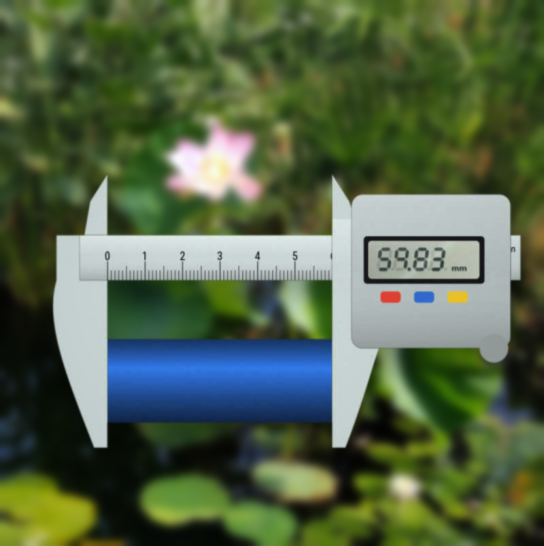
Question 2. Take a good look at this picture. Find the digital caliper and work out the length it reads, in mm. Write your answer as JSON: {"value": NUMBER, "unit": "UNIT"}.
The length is {"value": 59.83, "unit": "mm"}
